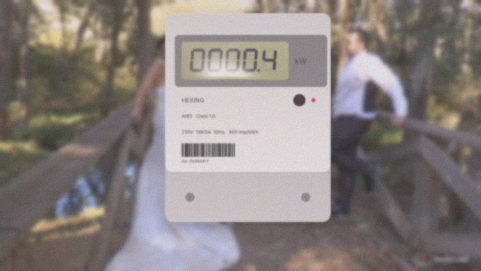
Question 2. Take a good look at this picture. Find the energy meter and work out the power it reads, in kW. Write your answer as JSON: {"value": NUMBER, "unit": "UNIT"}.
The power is {"value": 0.4, "unit": "kW"}
